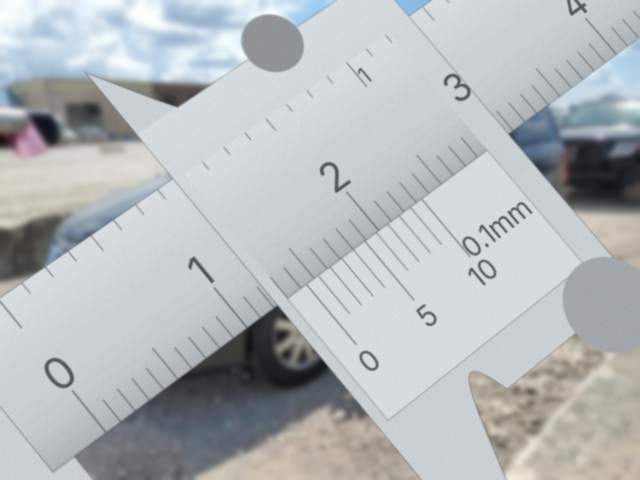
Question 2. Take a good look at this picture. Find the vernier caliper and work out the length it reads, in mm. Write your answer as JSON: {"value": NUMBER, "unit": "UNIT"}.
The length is {"value": 14.4, "unit": "mm"}
